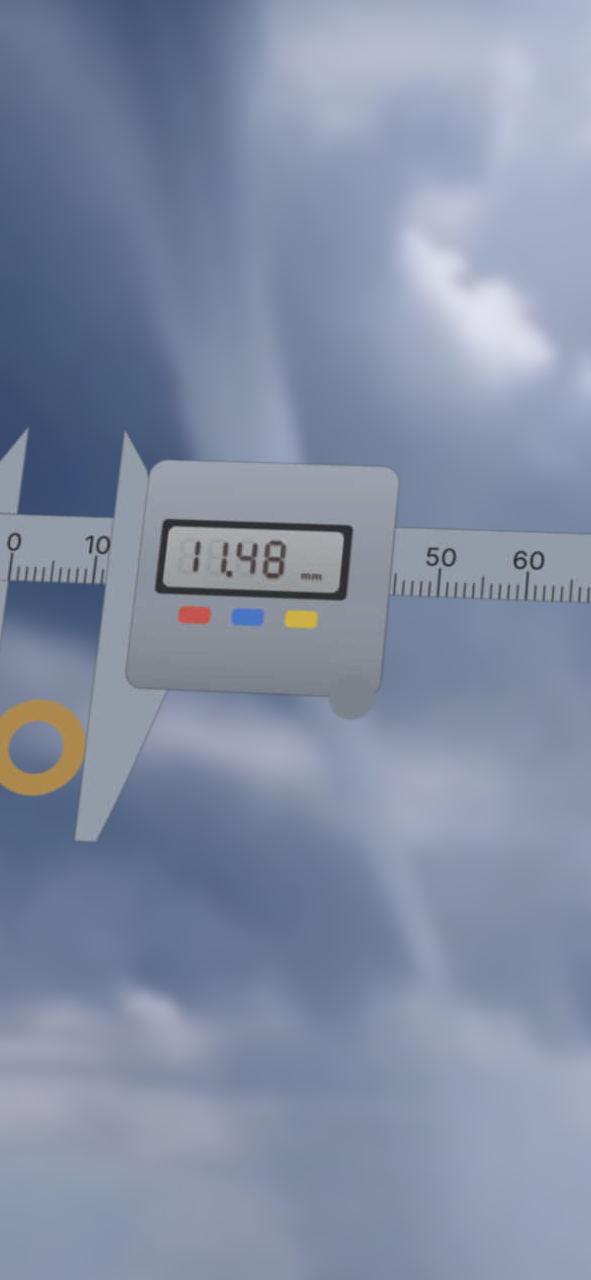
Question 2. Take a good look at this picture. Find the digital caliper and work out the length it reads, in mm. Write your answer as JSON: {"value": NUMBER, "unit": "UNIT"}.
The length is {"value": 11.48, "unit": "mm"}
